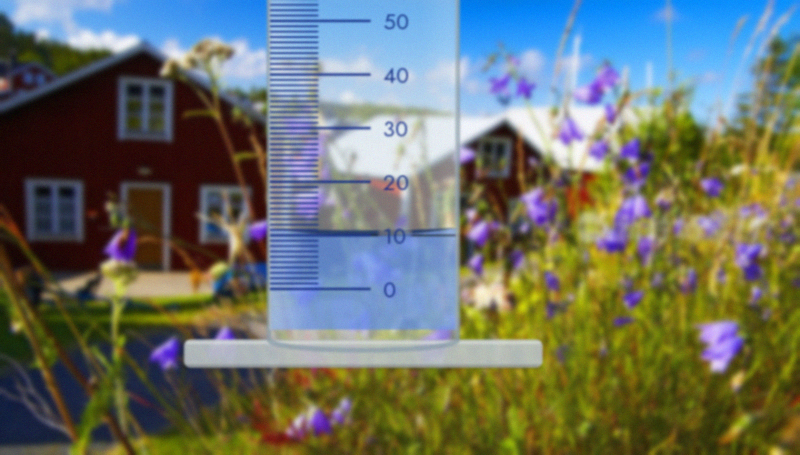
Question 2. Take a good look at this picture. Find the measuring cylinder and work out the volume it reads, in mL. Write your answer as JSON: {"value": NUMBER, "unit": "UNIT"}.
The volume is {"value": 10, "unit": "mL"}
